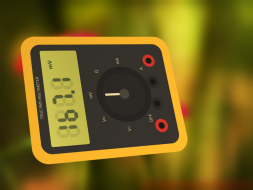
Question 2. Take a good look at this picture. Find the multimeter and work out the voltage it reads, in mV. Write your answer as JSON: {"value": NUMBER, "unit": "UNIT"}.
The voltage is {"value": 167.1, "unit": "mV"}
